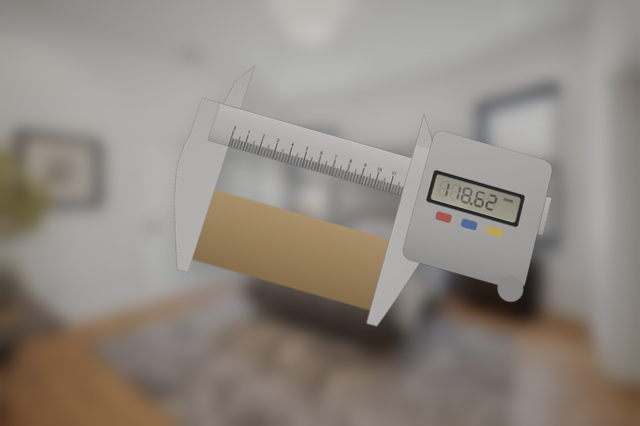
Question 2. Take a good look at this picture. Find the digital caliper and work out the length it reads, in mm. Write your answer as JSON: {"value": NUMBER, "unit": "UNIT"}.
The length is {"value": 118.62, "unit": "mm"}
